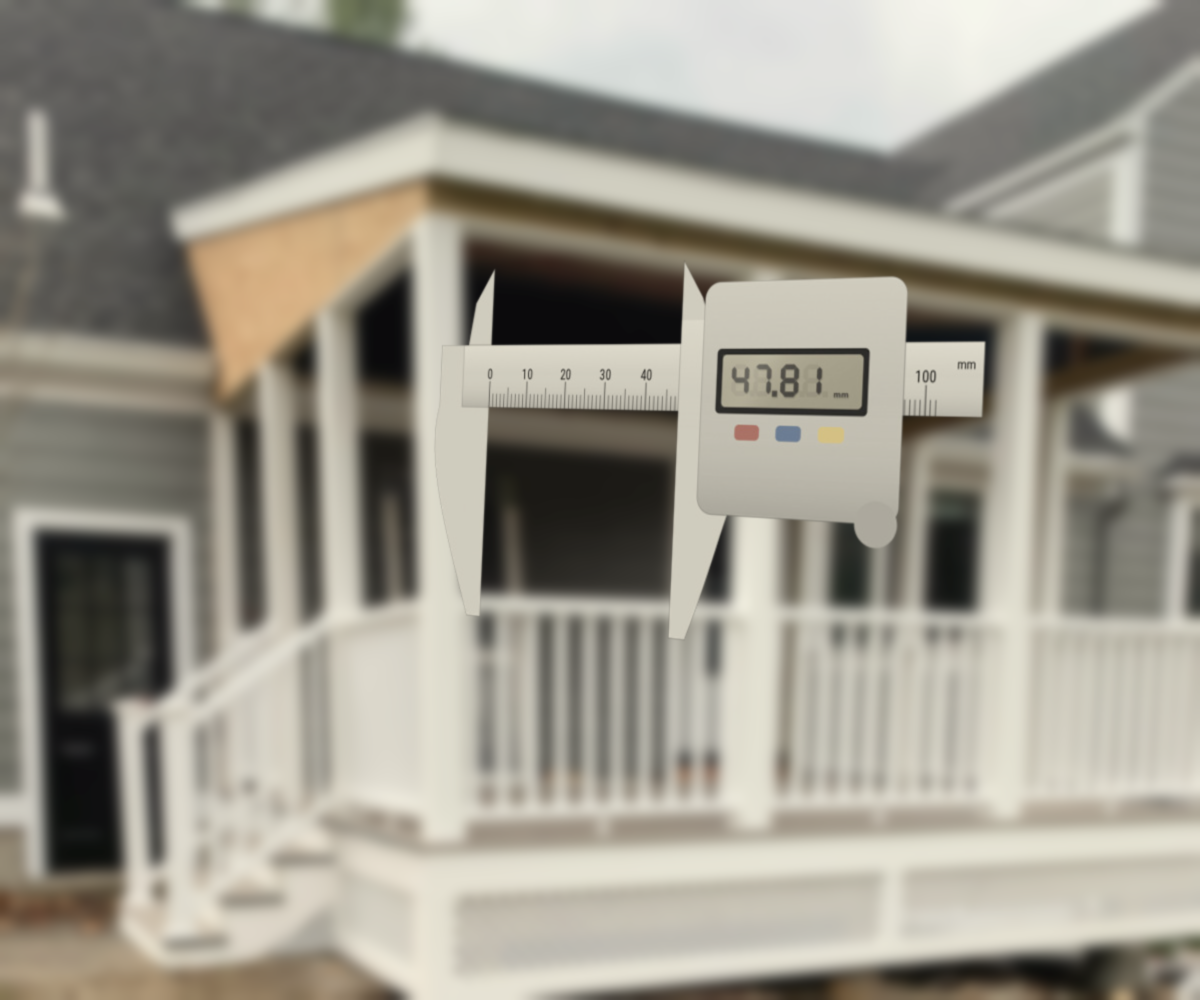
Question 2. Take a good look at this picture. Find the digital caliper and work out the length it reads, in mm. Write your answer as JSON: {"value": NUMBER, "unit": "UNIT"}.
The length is {"value": 47.81, "unit": "mm"}
